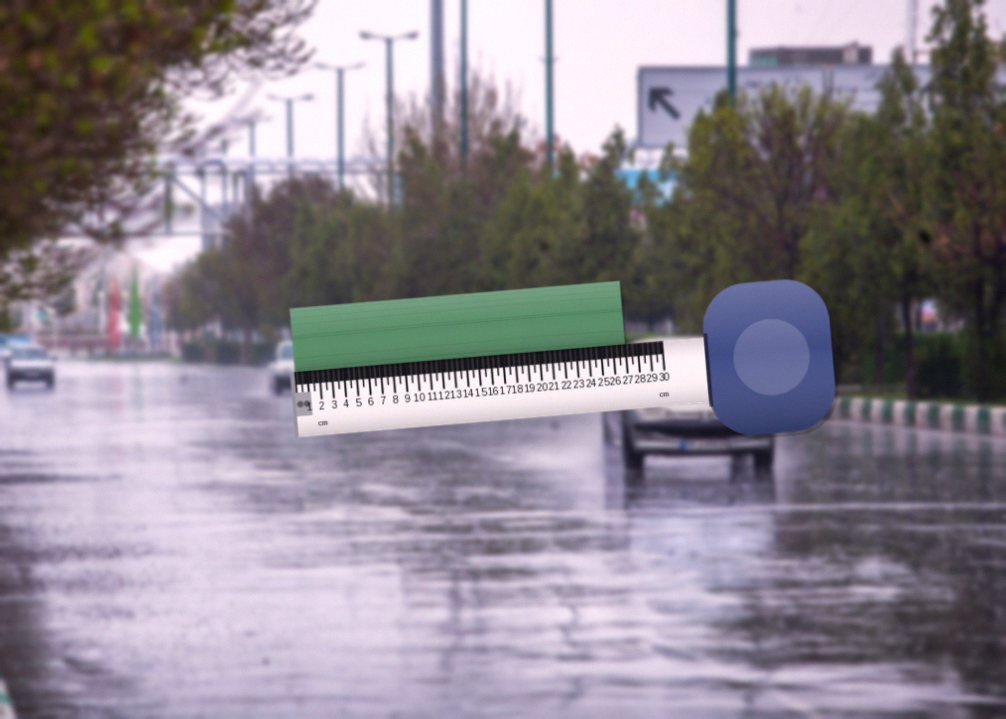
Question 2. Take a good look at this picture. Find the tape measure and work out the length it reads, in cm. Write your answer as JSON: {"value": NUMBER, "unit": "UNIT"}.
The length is {"value": 27, "unit": "cm"}
